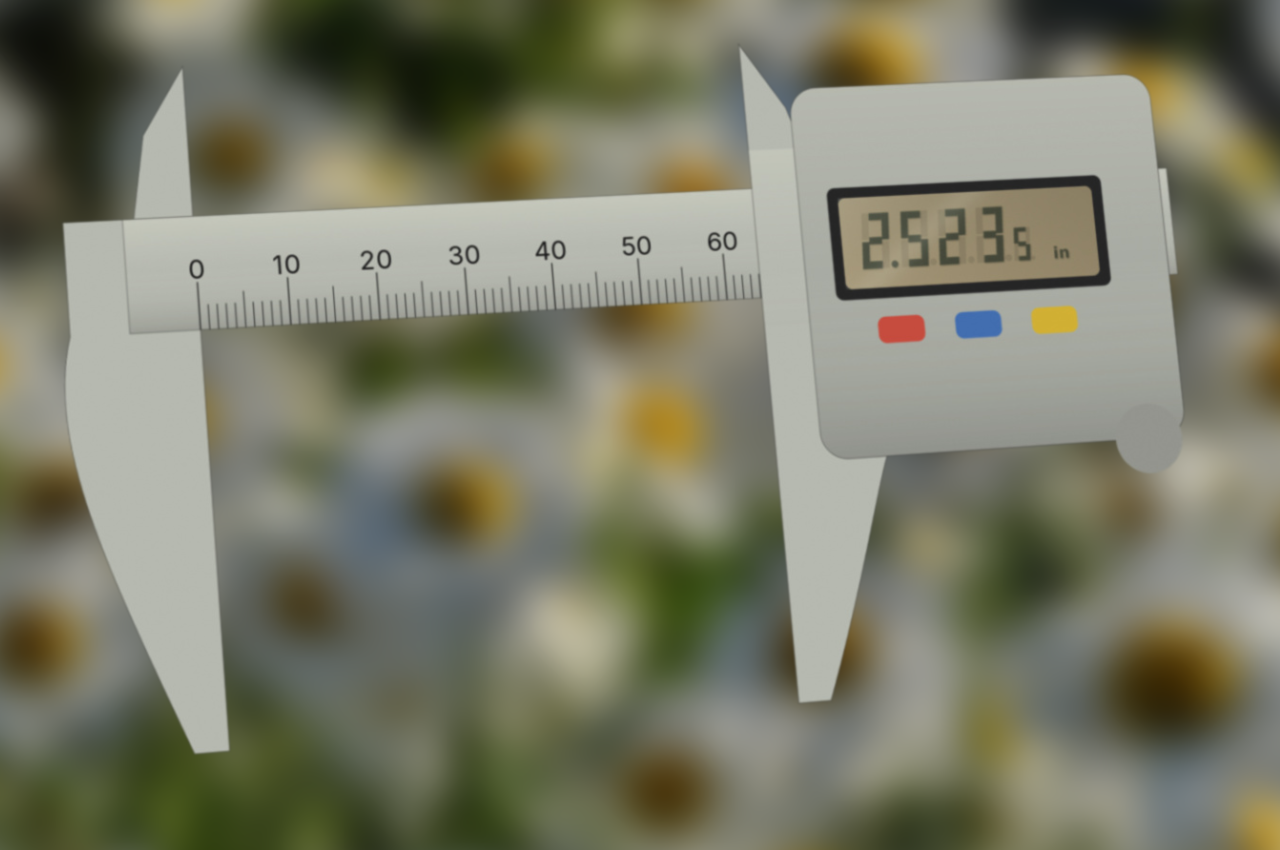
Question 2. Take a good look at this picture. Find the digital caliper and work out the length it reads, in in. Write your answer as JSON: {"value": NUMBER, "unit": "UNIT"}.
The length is {"value": 2.5235, "unit": "in"}
